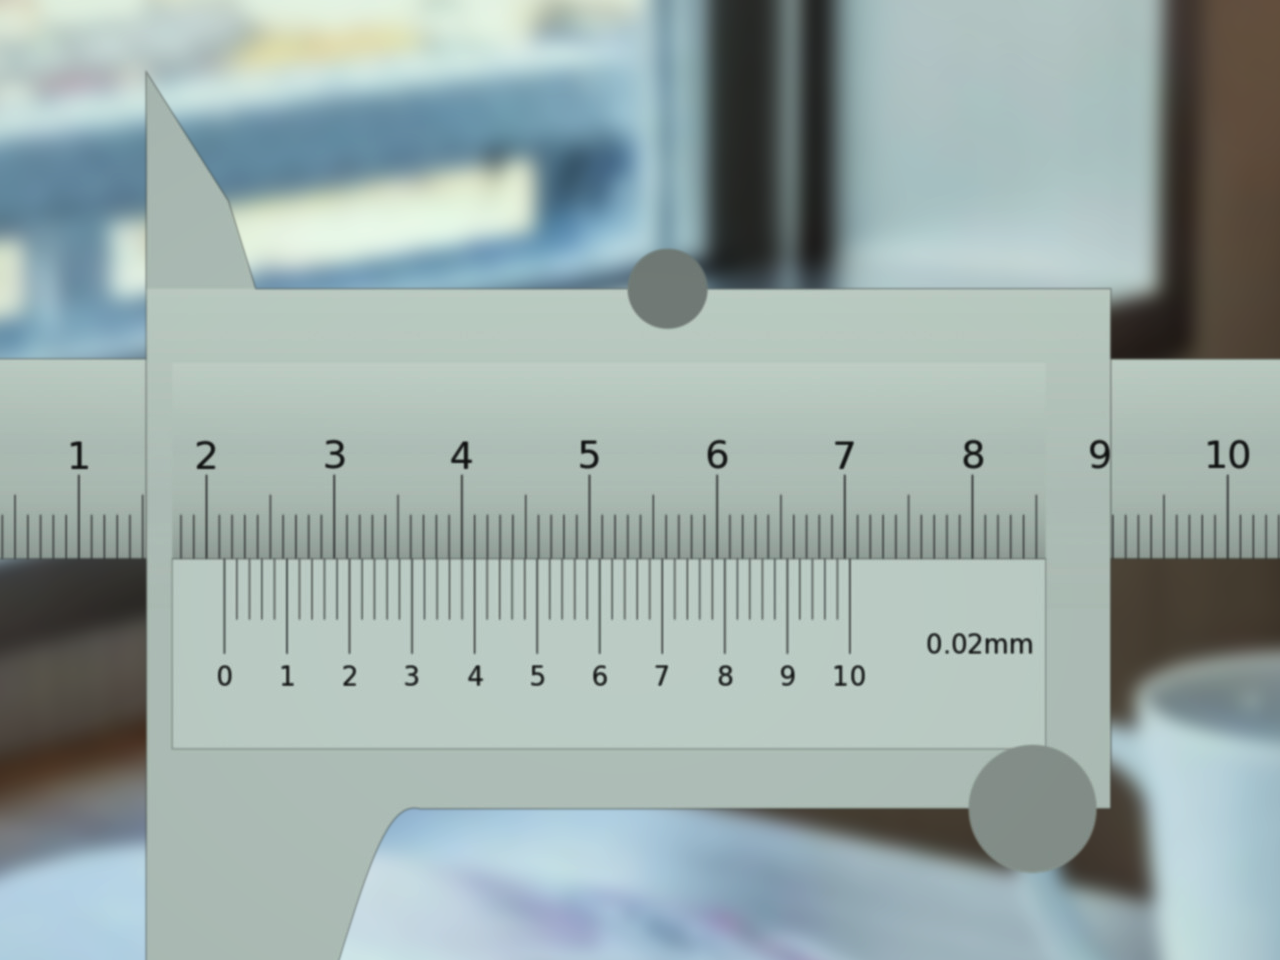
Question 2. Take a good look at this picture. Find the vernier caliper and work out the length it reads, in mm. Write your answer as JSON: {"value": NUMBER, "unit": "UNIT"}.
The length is {"value": 21.4, "unit": "mm"}
